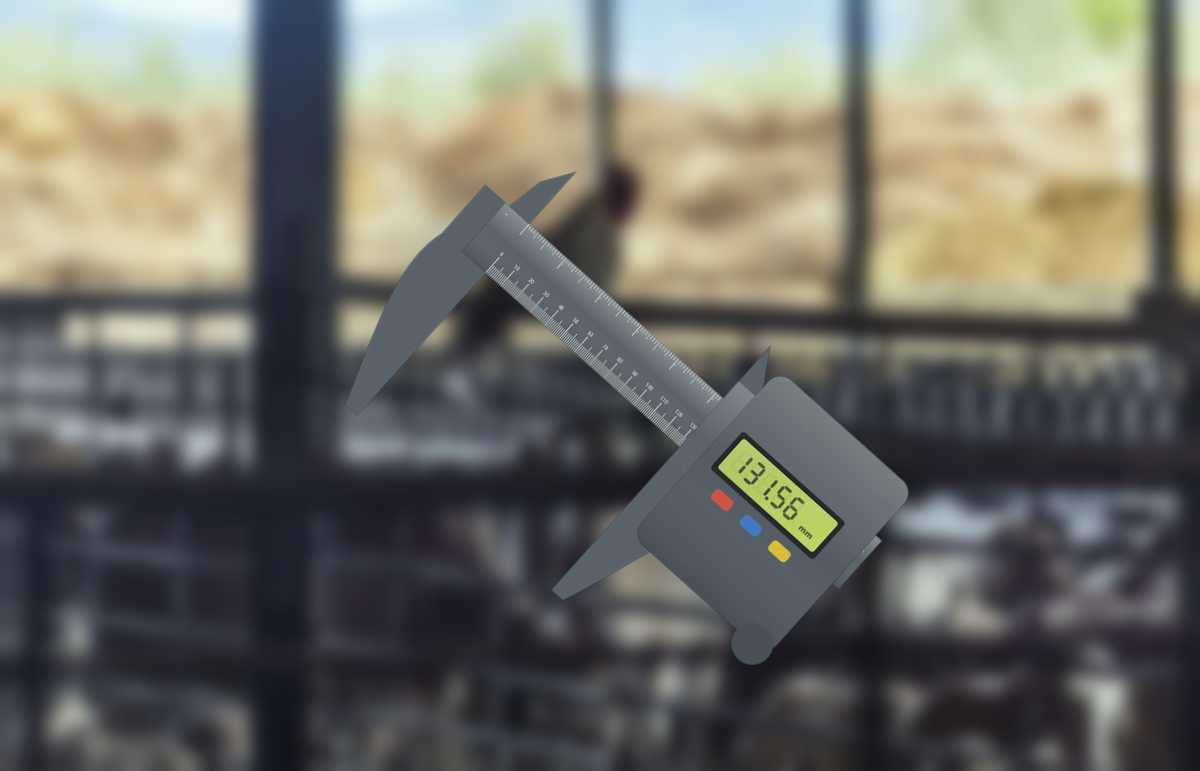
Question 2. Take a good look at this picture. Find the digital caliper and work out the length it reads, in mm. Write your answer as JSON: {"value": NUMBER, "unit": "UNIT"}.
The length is {"value": 131.56, "unit": "mm"}
